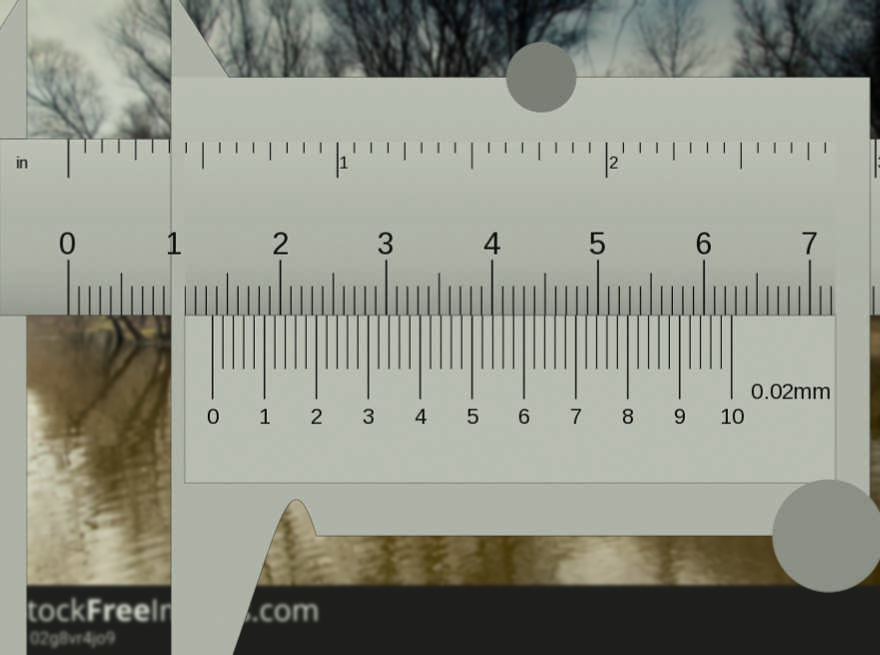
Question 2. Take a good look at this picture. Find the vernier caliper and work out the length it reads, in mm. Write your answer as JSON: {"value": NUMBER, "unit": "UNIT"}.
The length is {"value": 13.6, "unit": "mm"}
